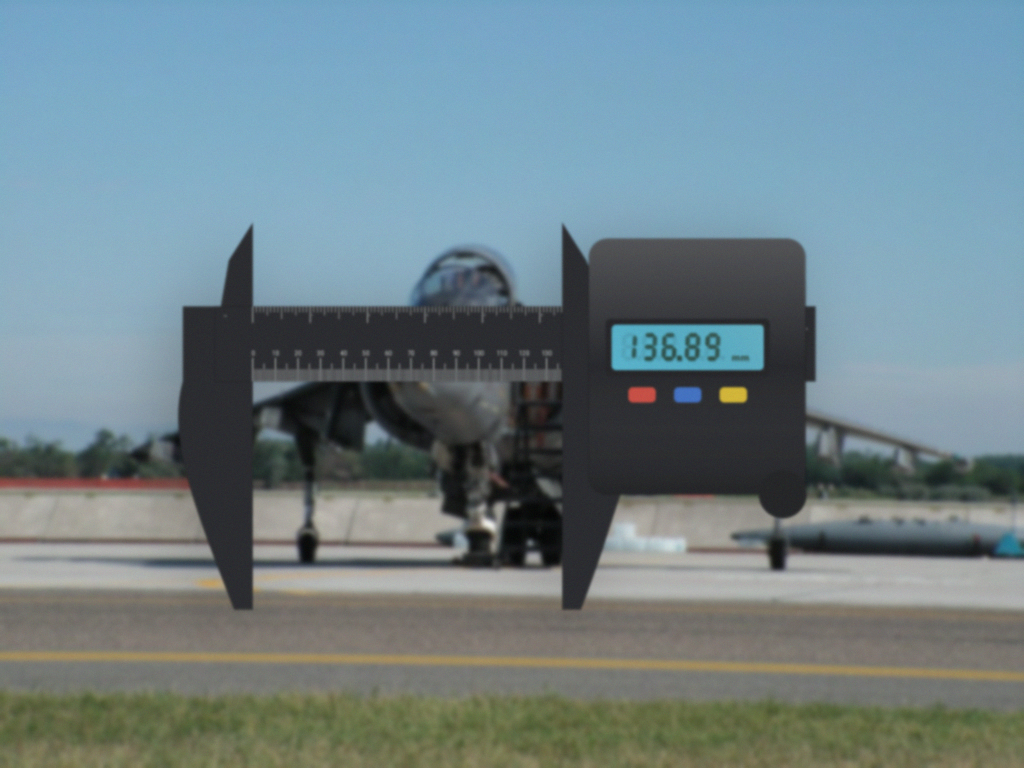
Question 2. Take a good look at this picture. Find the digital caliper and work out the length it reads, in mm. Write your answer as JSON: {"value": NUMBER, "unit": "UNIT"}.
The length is {"value": 136.89, "unit": "mm"}
